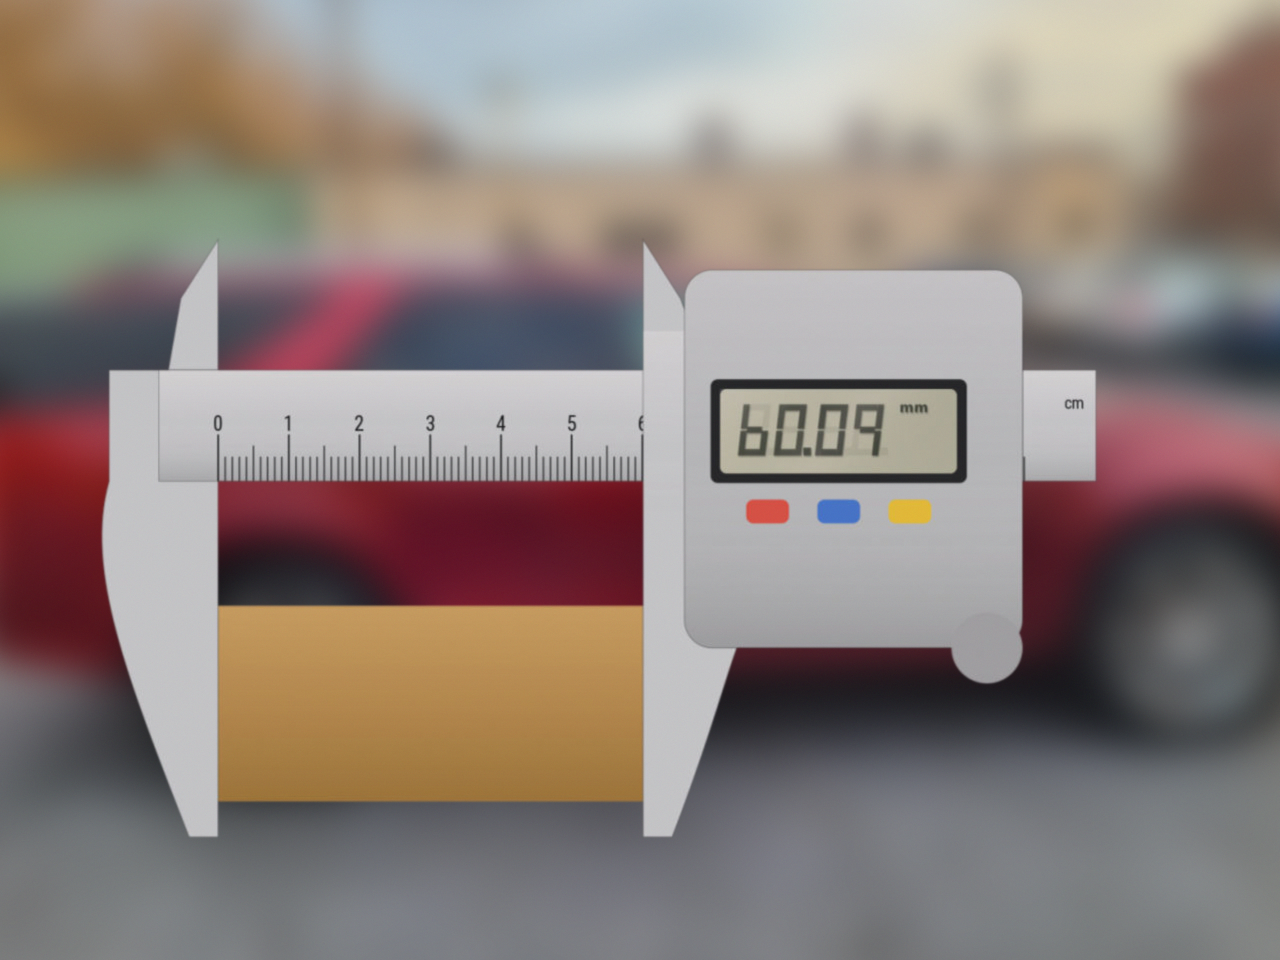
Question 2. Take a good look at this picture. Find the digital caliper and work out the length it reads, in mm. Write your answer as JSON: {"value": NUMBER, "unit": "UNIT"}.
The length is {"value": 60.09, "unit": "mm"}
